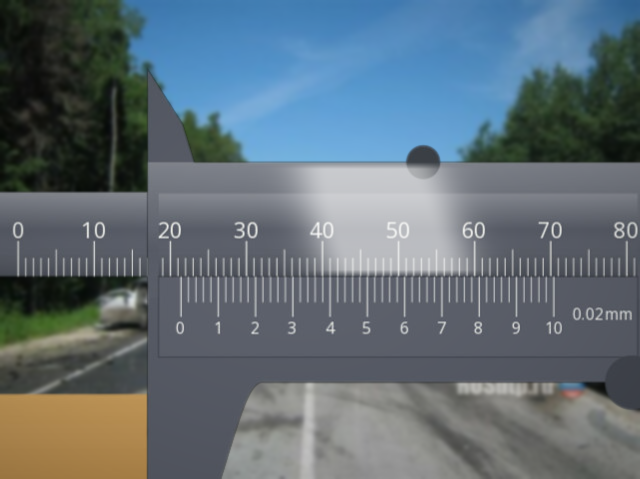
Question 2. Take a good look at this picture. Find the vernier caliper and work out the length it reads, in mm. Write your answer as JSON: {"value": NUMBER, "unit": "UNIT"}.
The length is {"value": 21.4, "unit": "mm"}
